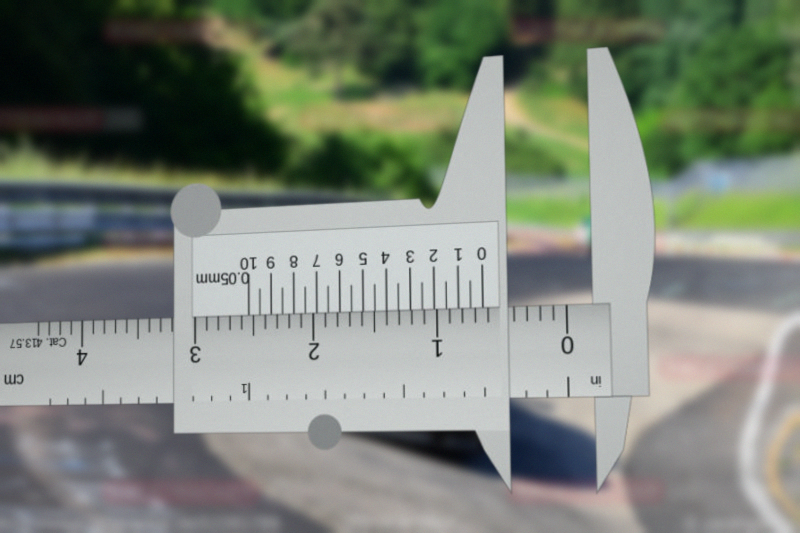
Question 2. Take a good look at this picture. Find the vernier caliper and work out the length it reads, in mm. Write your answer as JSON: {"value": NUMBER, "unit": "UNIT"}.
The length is {"value": 6.4, "unit": "mm"}
